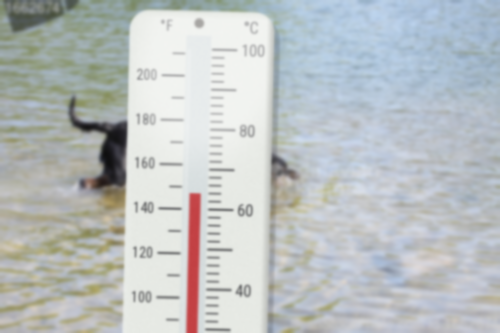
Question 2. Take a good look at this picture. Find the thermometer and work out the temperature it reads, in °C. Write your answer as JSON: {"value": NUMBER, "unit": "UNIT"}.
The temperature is {"value": 64, "unit": "°C"}
